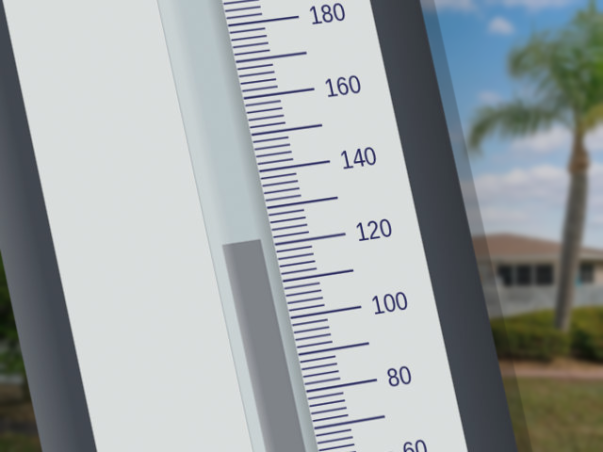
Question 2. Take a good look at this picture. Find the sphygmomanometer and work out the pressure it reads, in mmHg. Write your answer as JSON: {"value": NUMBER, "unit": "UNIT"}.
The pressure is {"value": 122, "unit": "mmHg"}
